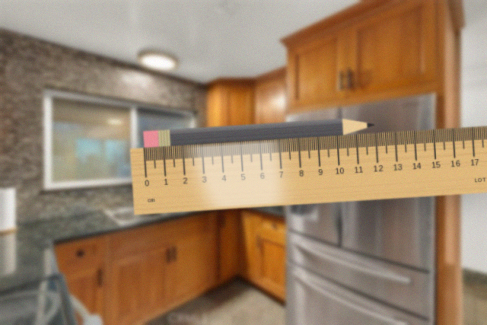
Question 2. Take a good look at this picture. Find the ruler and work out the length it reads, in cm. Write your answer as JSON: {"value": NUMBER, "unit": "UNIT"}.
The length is {"value": 12, "unit": "cm"}
